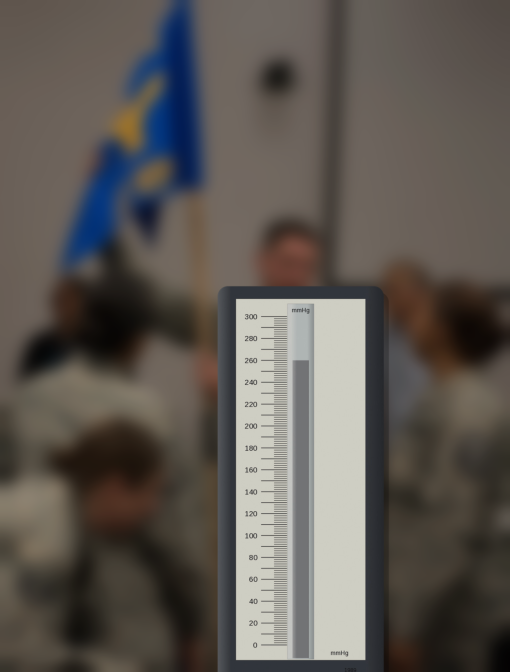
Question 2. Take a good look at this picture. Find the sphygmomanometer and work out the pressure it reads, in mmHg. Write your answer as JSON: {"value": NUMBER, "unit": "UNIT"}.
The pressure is {"value": 260, "unit": "mmHg"}
